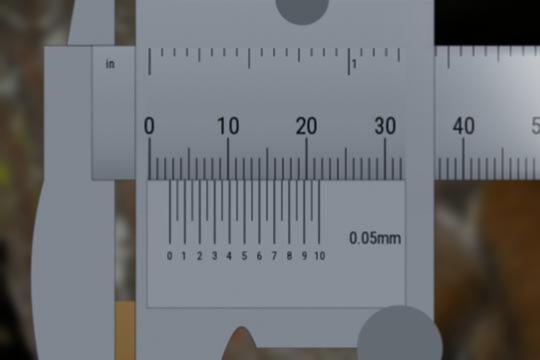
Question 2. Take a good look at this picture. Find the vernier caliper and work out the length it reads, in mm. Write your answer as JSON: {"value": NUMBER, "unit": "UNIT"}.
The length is {"value": 2.6, "unit": "mm"}
